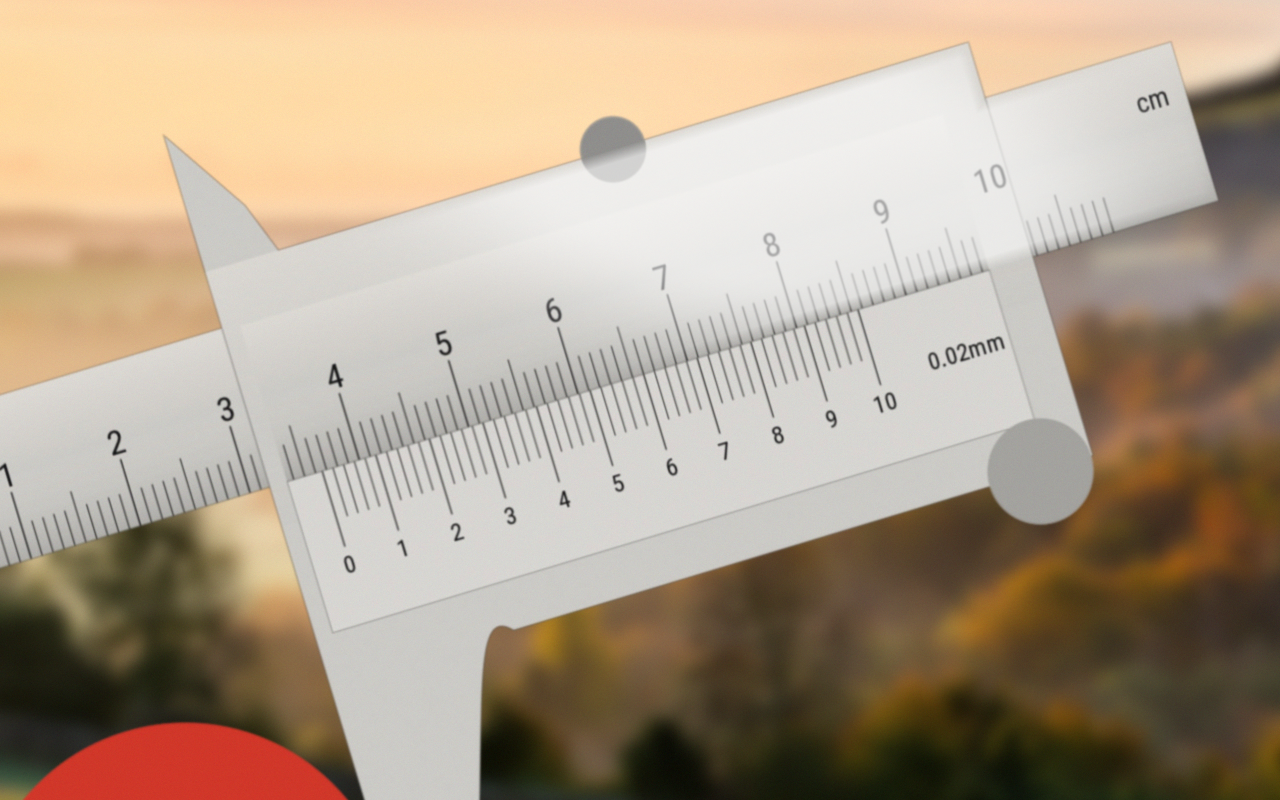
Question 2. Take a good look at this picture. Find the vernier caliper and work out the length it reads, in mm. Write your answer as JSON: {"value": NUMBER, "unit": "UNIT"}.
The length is {"value": 36.6, "unit": "mm"}
